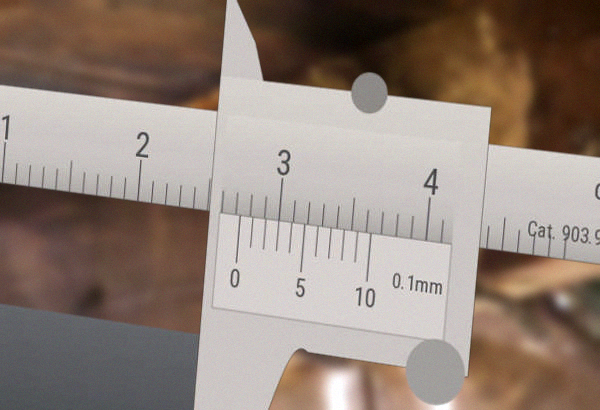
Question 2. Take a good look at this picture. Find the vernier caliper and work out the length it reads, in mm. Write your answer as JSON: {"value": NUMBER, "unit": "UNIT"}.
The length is {"value": 27.3, "unit": "mm"}
